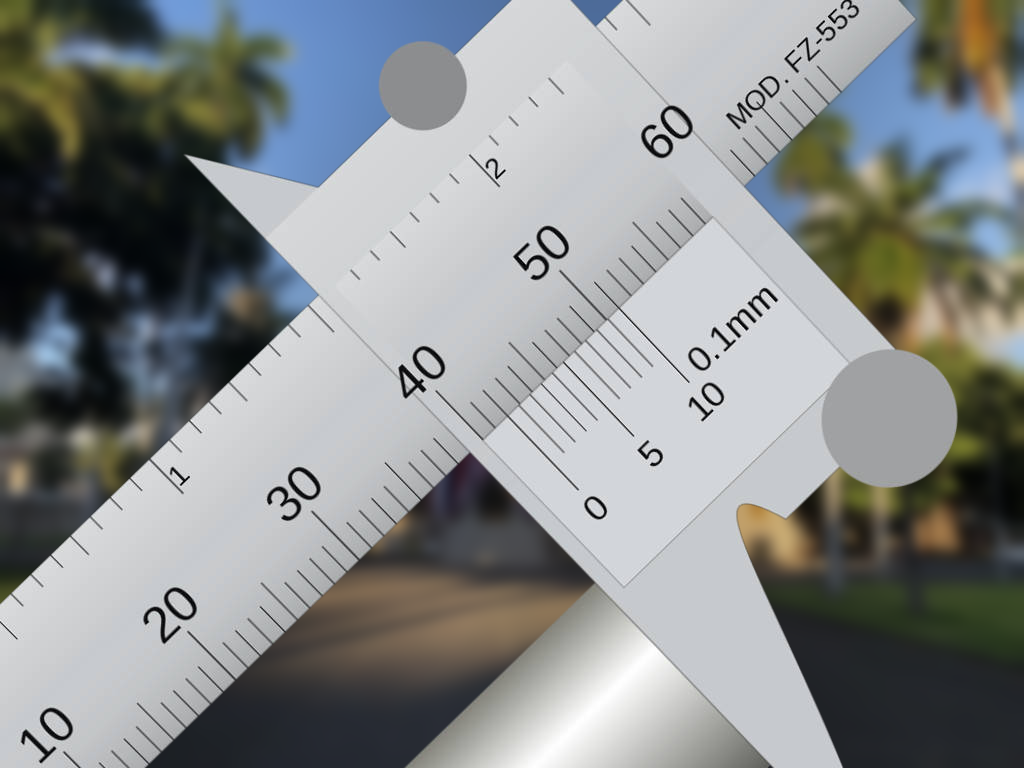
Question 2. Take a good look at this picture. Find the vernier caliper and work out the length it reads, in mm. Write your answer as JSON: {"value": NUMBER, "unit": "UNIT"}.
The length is {"value": 42.0, "unit": "mm"}
